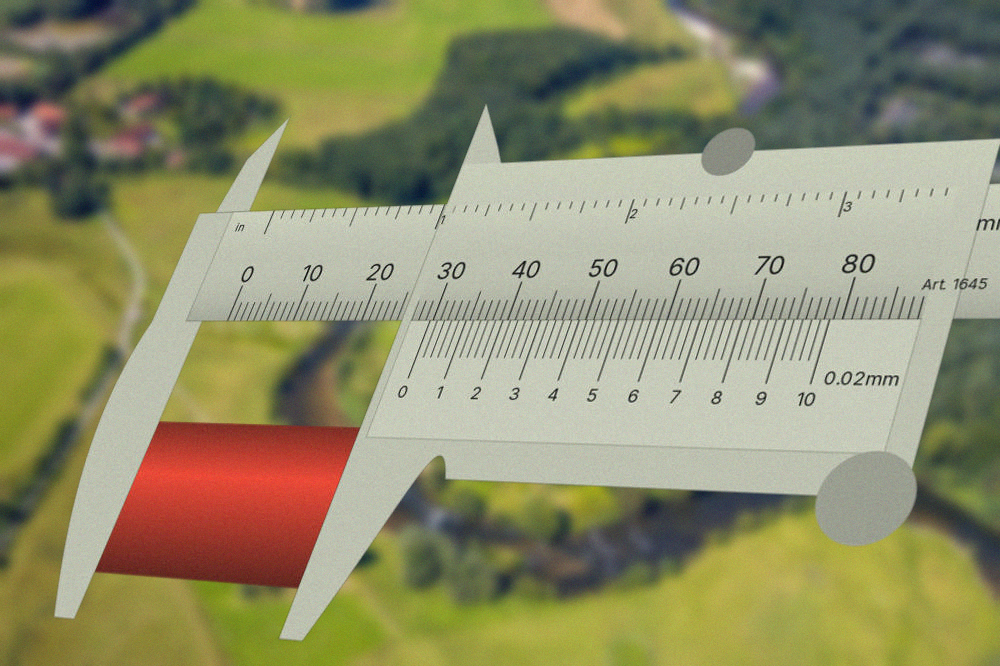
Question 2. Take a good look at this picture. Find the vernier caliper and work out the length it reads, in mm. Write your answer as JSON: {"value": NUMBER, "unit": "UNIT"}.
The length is {"value": 29.6, "unit": "mm"}
